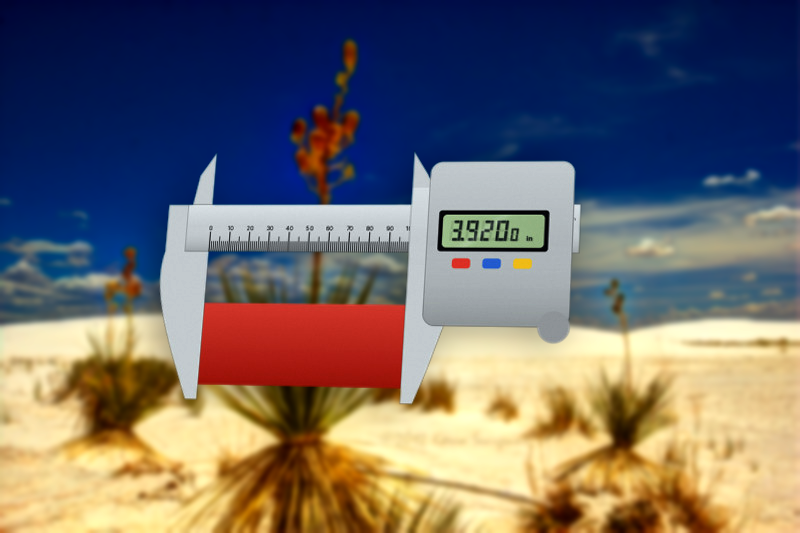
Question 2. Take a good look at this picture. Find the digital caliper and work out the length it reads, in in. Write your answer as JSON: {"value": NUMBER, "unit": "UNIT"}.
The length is {"value": 3.9200, "unit": "in"}
